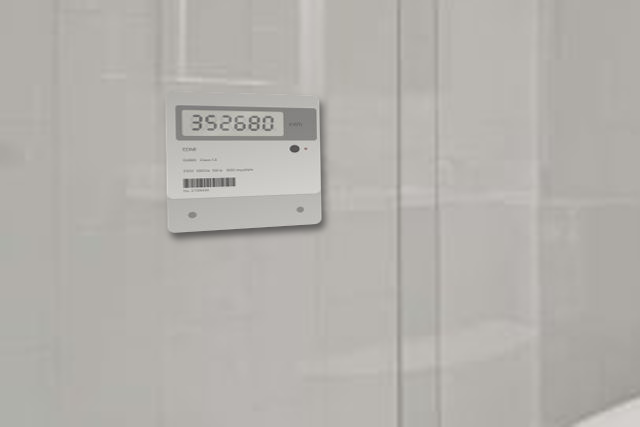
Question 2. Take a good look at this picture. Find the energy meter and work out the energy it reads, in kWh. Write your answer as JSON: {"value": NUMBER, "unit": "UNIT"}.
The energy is {"value": 352680, "unit": "kWh"}
